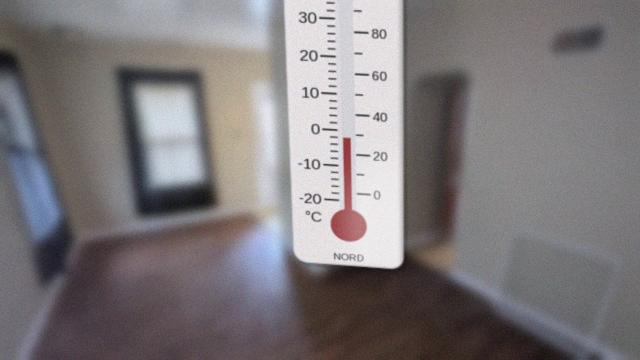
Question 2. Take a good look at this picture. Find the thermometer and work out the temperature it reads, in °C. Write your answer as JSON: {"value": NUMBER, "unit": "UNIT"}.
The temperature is {"value": -2, "unit": "°C"}
